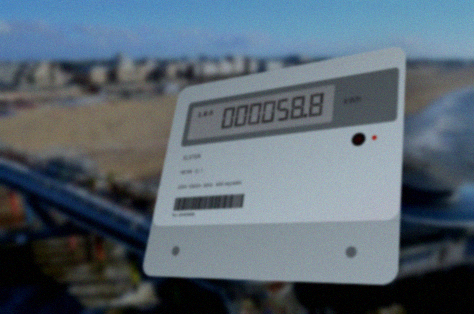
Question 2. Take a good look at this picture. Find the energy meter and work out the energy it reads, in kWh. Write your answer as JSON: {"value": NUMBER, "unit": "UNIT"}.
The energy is {"value": 58.8, "unit": "kWh"}
